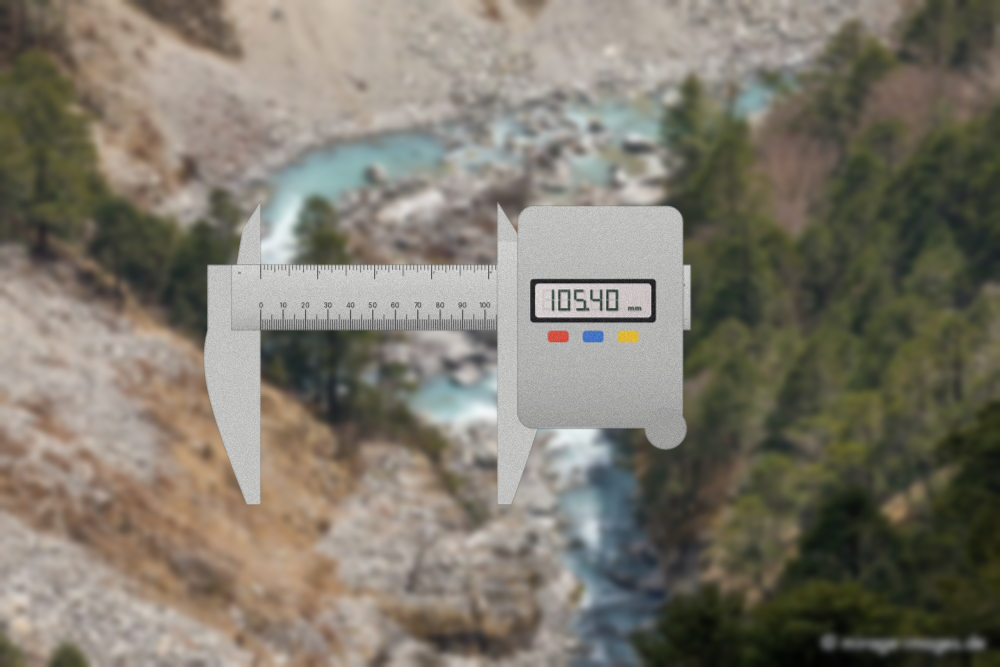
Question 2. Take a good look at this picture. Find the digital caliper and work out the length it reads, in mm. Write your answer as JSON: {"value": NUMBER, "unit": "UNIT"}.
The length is {"value": 105.40, "unit": "mm"}
